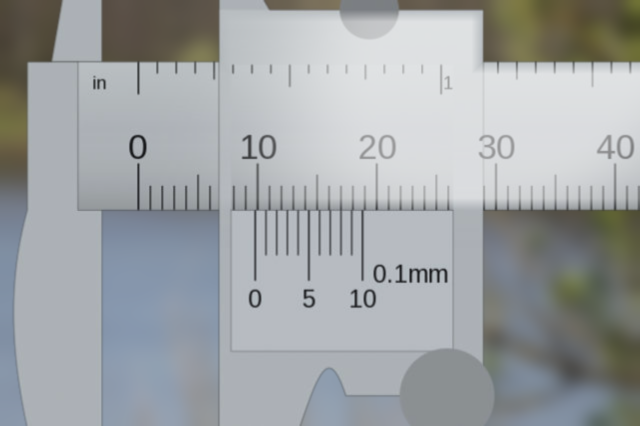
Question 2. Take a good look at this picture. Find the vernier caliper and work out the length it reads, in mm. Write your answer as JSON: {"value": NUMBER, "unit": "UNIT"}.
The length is {"value": 9.8, "unit": "mm"}
